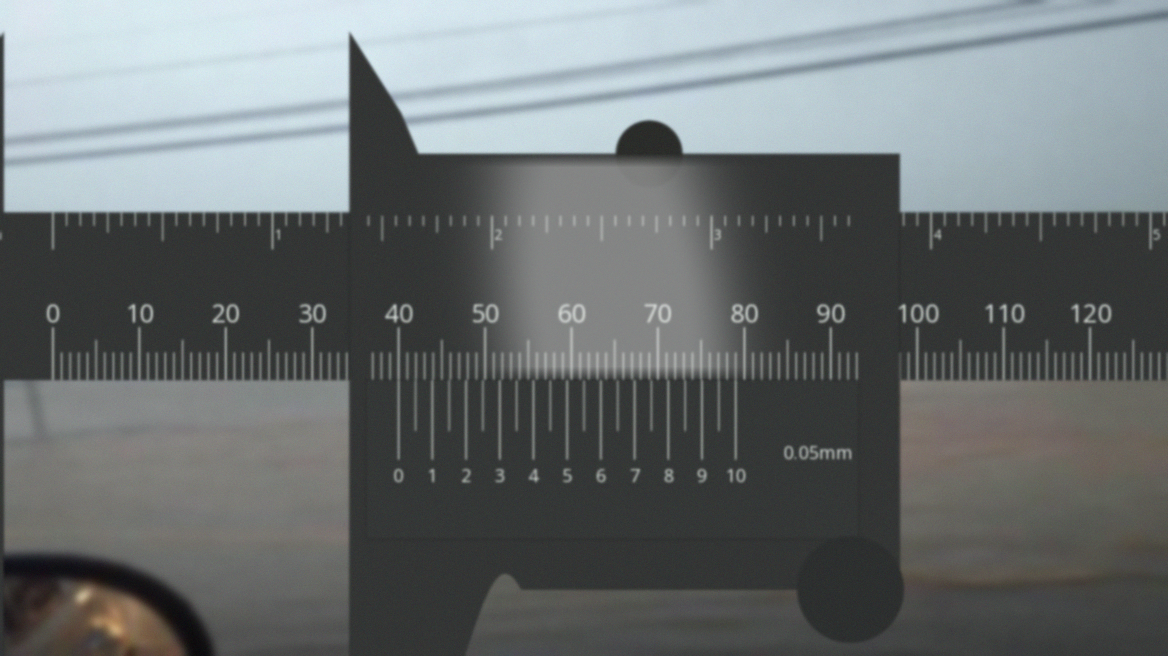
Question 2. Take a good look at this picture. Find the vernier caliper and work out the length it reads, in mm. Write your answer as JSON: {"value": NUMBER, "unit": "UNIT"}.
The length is {"value": 40.0, "unit": "mm"}
